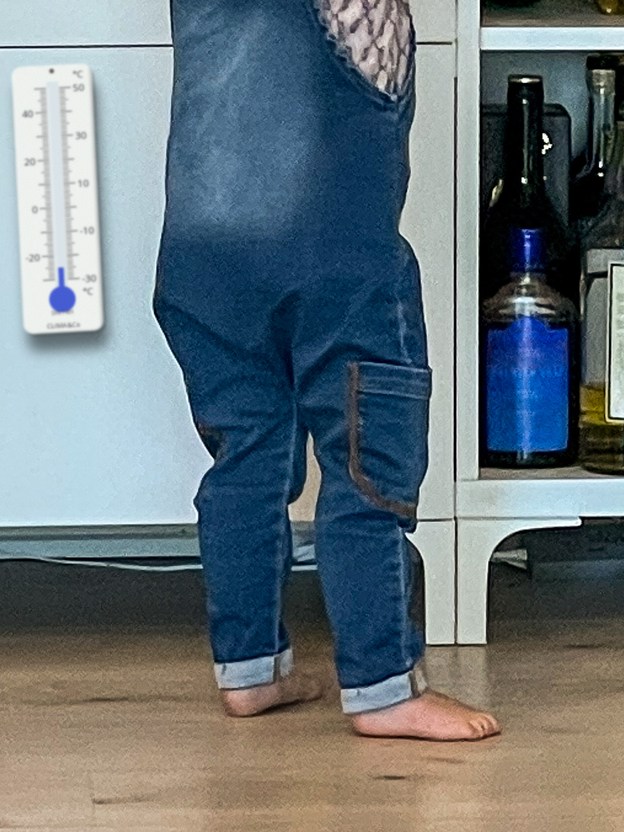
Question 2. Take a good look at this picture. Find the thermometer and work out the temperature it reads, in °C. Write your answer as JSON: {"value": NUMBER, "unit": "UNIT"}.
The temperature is {"value": -25, "unit": "°C"}
